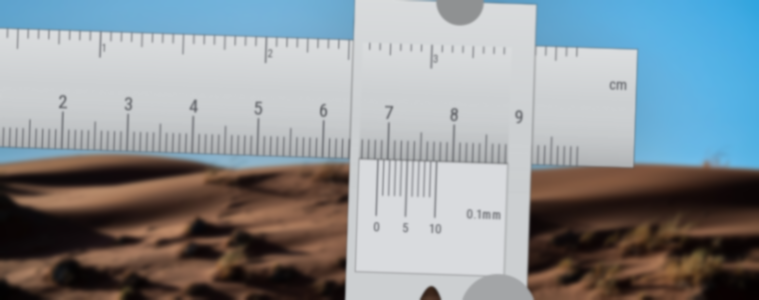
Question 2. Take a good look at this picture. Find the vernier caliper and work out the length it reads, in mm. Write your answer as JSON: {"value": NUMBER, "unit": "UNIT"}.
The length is {"value": 68.5, "unit": "mm"}
